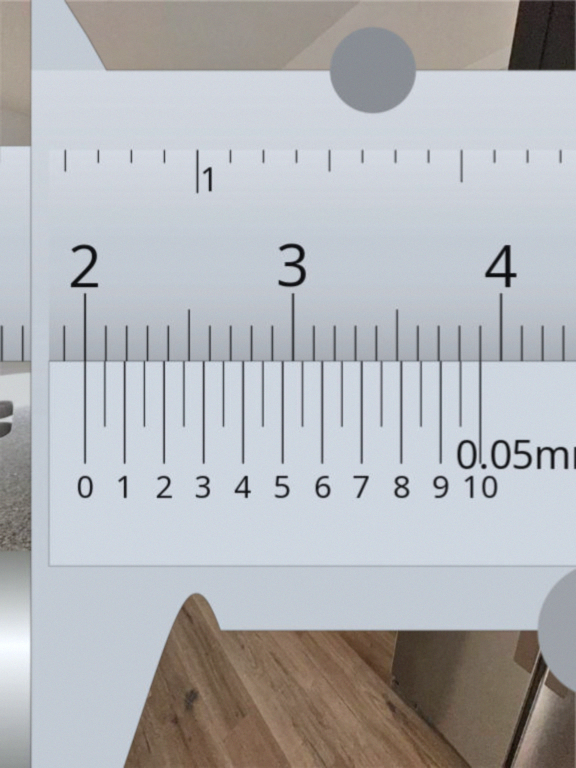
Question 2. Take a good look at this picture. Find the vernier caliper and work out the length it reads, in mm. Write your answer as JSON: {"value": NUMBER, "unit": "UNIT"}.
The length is {"value": 20.0, "unit": "mm"}
